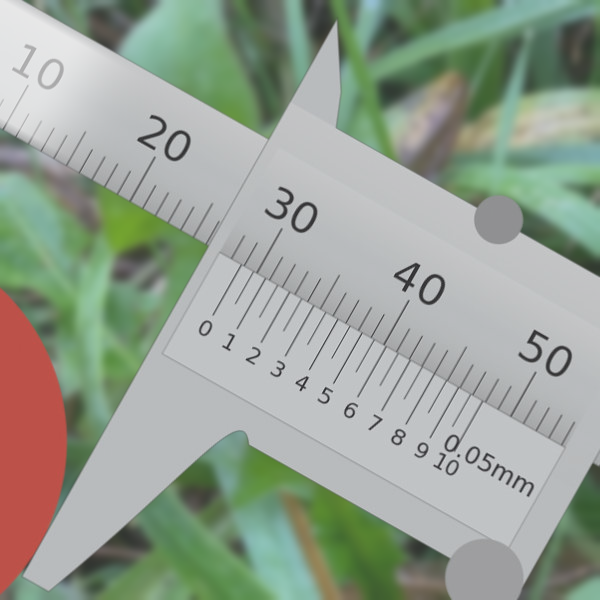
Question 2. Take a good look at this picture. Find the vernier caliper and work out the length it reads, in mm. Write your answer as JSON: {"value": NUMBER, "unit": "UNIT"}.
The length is {"value": 28.8, "unit": "mm"}
